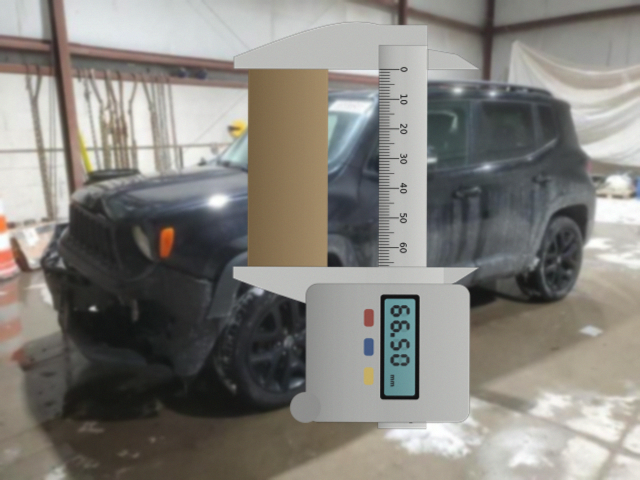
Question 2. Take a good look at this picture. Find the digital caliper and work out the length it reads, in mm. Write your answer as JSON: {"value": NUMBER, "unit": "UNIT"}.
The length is {"value": 66.50, "unit": "mm"}
